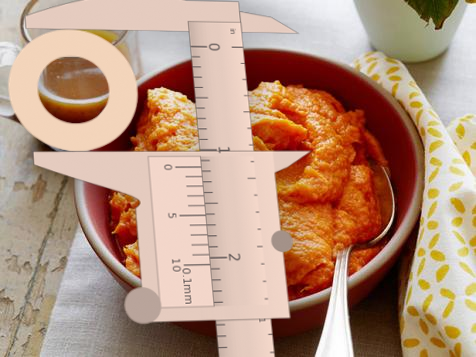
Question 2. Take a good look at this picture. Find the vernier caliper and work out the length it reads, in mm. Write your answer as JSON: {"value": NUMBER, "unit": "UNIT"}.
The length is {"value": 11.6, "unit": "mm"}
